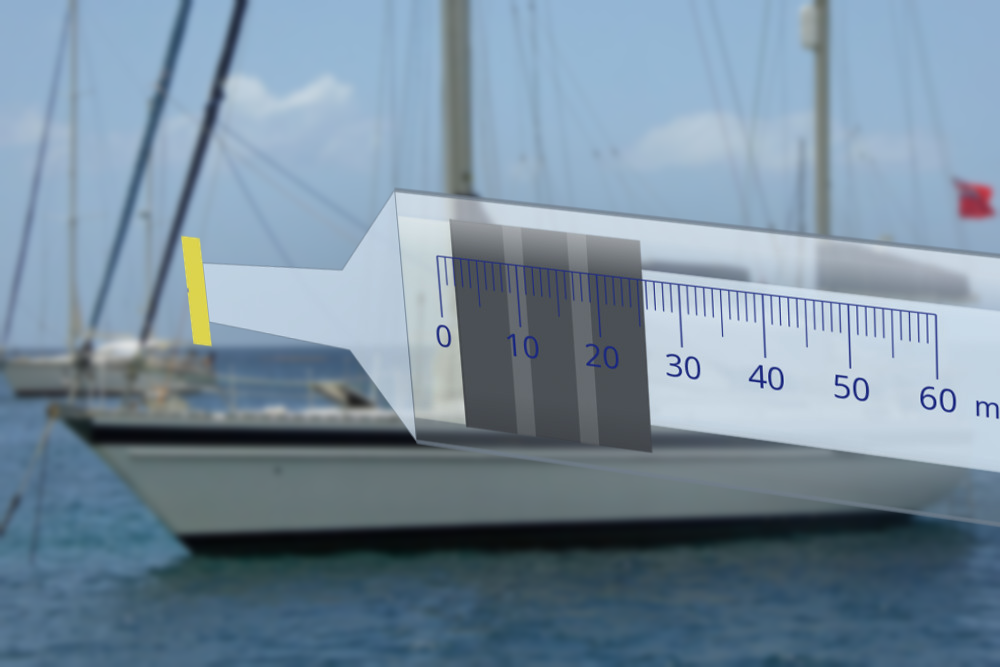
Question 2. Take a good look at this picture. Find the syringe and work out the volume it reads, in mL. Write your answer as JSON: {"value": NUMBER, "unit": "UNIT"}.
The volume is {"value": 2, "unit": "mL"}
